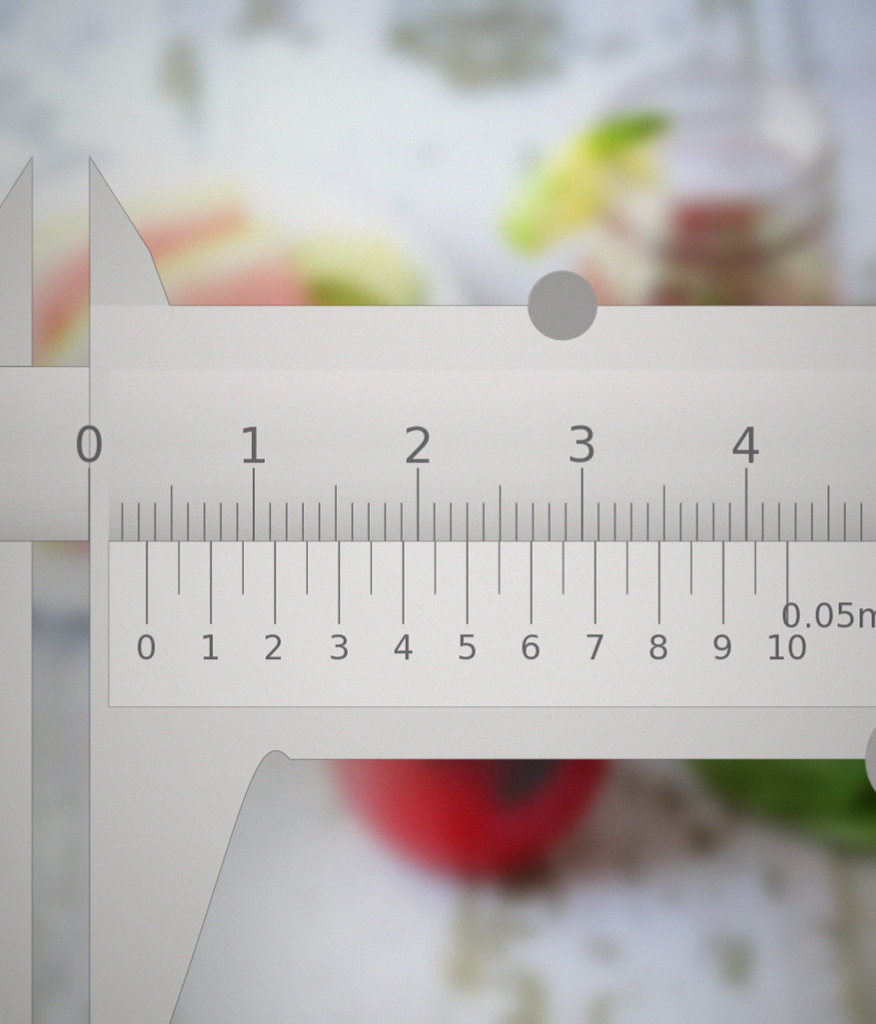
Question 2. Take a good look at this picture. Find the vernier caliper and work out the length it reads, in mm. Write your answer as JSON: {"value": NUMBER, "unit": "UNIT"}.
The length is {"value": 3.5, "unit": "mm"}
